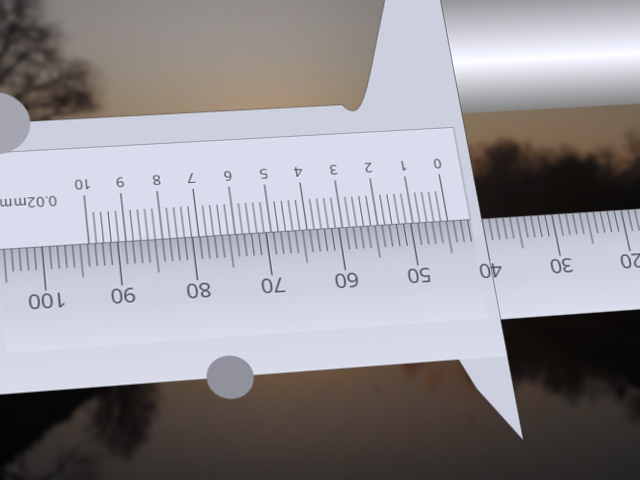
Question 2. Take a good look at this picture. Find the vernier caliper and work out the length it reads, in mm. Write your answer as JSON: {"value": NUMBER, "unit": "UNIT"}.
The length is {"value": 44.8, "unit": "mm"}
